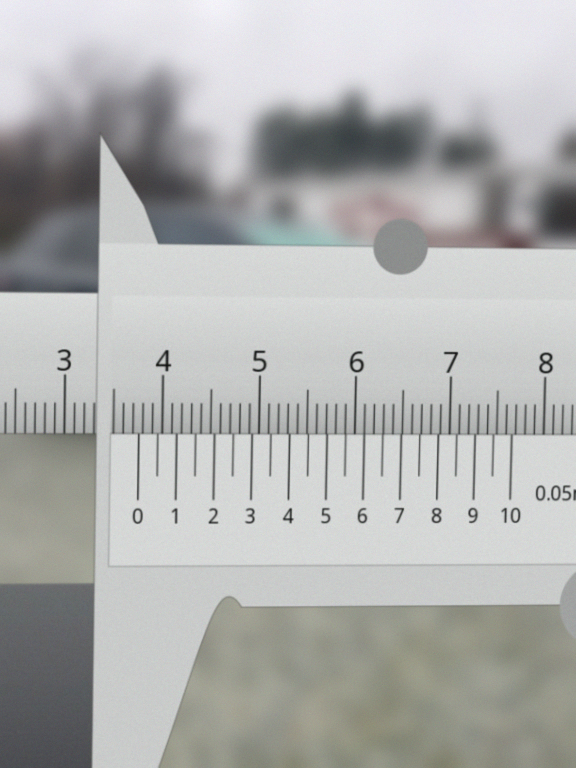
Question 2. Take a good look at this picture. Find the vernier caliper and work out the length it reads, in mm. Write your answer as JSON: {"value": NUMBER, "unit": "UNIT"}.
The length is {"value": 37.6, "unit": "mm"}
